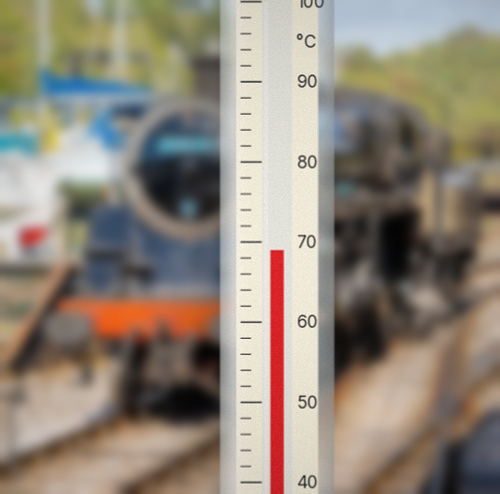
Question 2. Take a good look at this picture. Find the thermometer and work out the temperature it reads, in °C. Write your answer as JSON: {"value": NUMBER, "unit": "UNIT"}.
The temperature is {"value": 69, "unit": "°C"}
